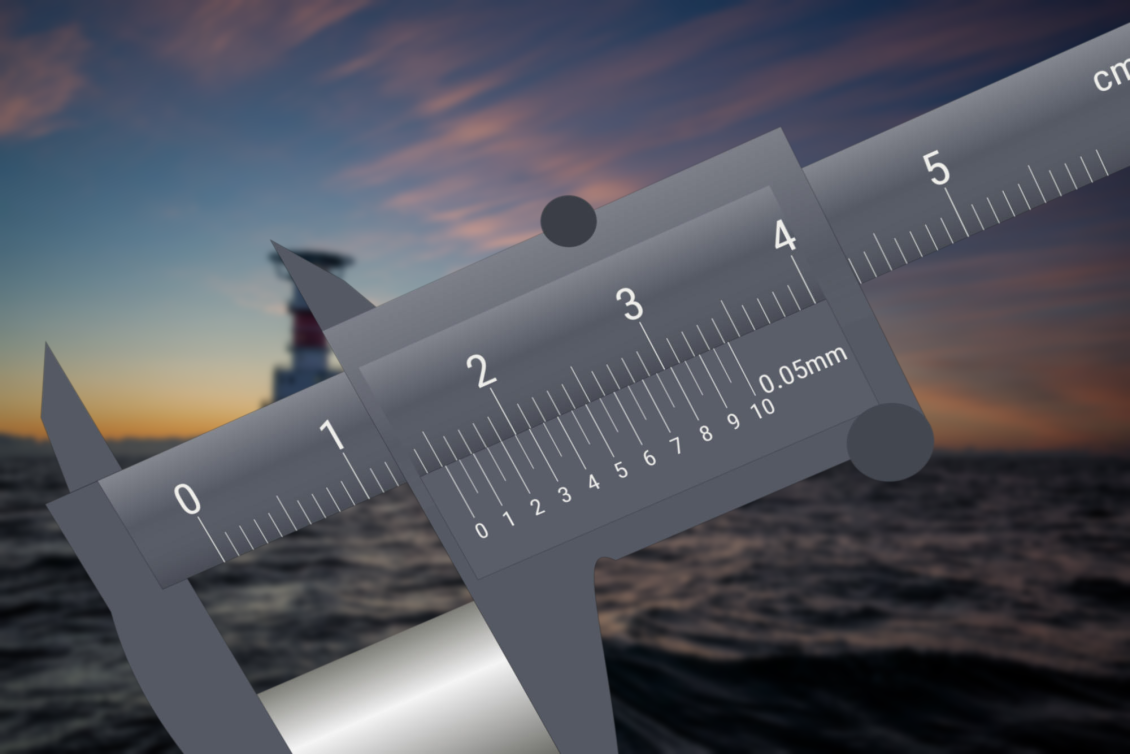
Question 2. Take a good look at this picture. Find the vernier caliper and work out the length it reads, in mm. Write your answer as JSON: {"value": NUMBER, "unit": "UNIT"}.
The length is {"value": 15.2, "unit": "mm"}
